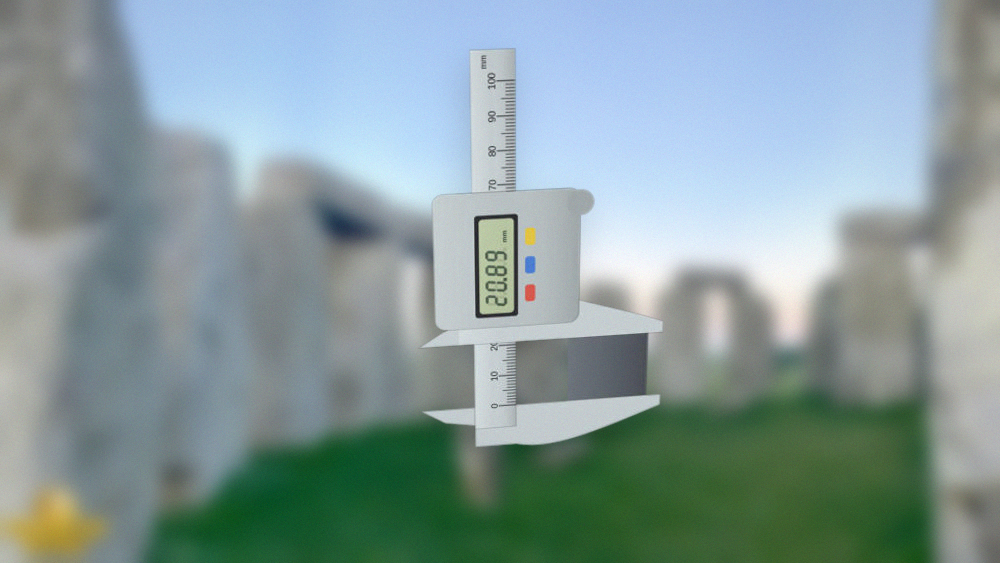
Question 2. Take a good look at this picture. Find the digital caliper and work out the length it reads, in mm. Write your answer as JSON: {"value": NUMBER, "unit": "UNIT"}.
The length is {"value": 20.89, "unit": "mm"}
